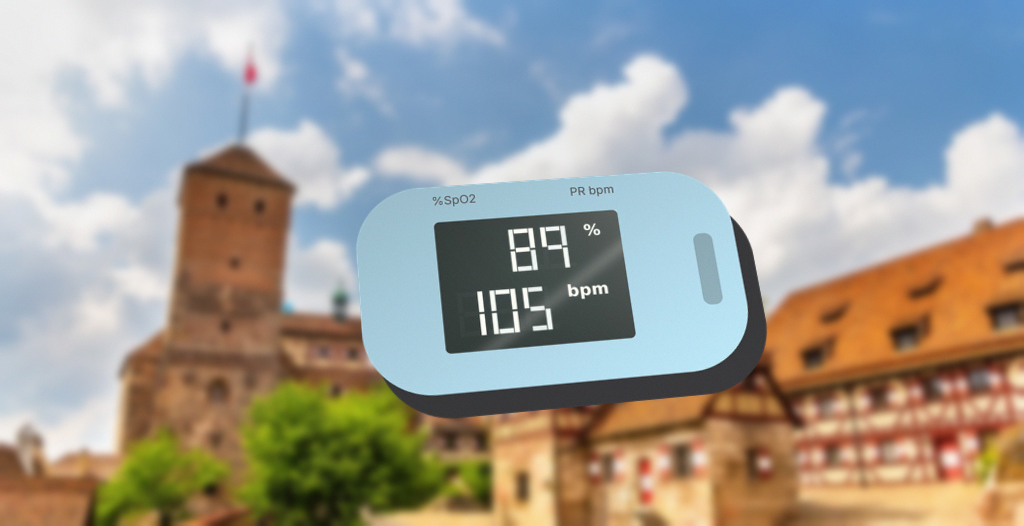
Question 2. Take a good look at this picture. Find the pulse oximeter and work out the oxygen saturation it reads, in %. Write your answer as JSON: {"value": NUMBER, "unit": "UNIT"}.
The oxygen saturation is {"value": 89, "unit": "%"}
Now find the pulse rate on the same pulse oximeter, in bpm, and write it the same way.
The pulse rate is {"value": 105, "unit": "bpm"}
